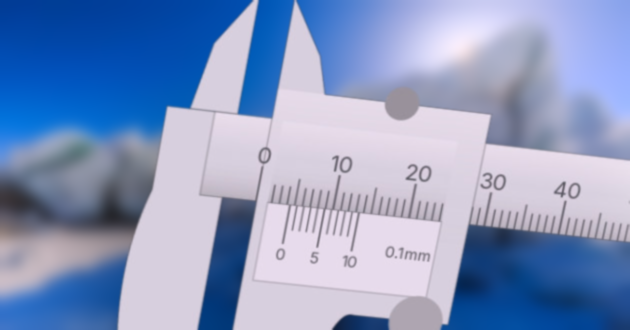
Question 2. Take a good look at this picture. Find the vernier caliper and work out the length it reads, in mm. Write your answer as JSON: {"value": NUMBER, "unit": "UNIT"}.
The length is {"value": 4.4, "unit": "mm"}
